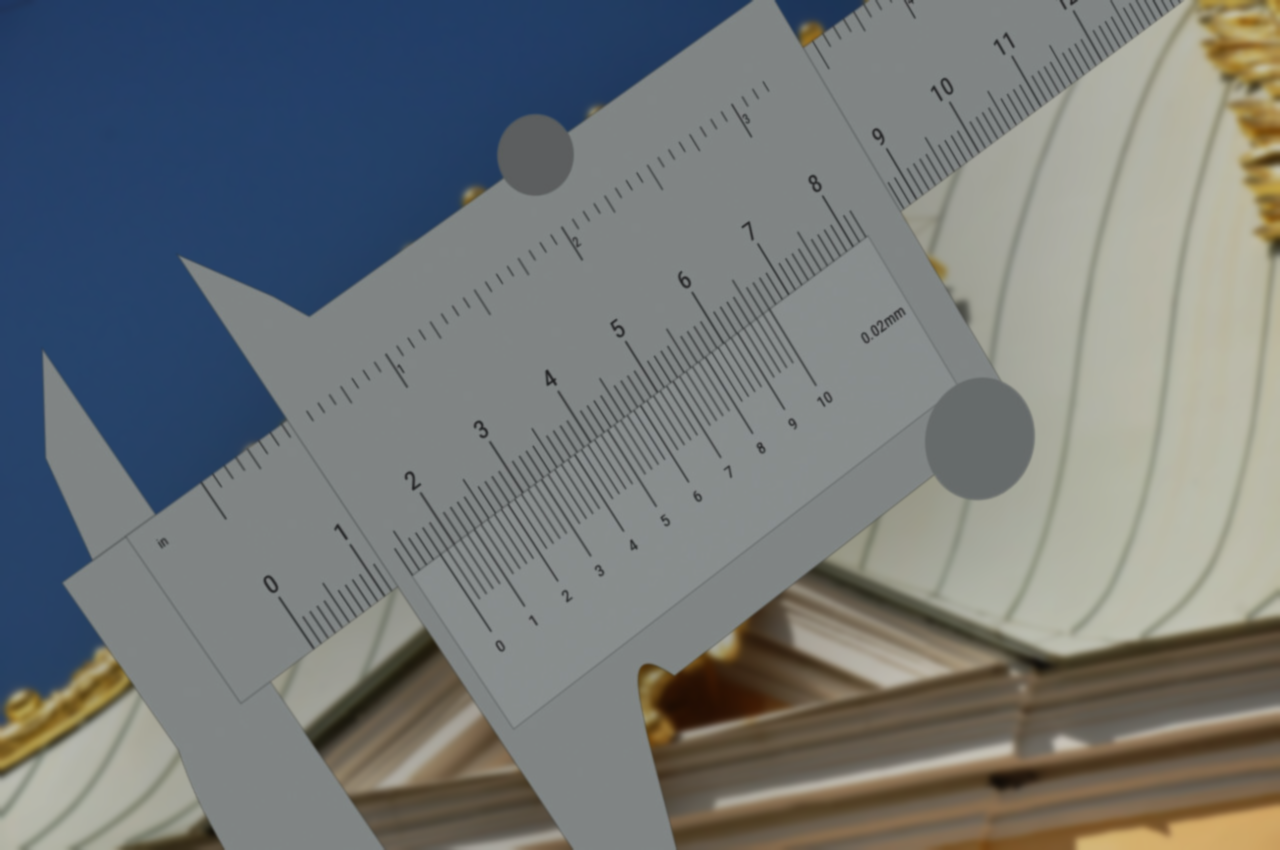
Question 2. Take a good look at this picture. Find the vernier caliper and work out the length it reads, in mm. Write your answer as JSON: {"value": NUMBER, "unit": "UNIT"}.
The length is {"value": 18.0, "unit": "mm"}
